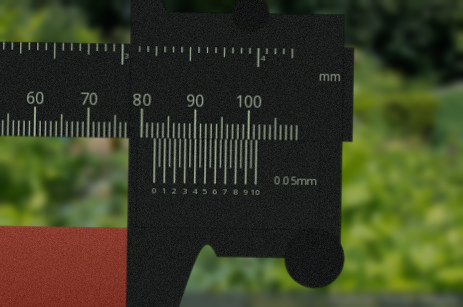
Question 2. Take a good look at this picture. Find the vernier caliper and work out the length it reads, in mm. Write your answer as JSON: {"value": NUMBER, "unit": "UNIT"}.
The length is {"value": 82.5, "unit": "mm"}
